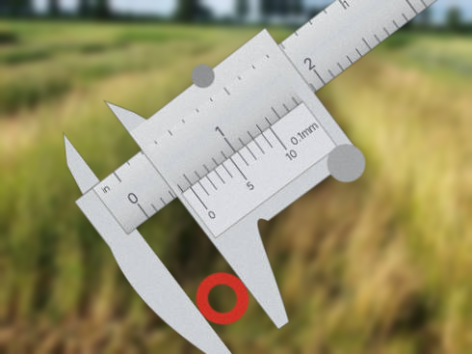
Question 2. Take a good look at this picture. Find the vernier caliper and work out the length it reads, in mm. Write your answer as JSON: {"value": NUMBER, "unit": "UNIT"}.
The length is {"value": 4.8, "unit": "mm"}
